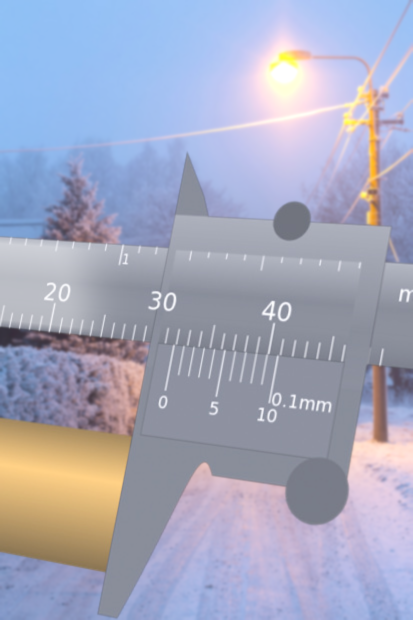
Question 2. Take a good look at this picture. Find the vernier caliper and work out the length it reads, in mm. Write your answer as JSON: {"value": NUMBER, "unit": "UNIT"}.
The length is {"value": 31.8, "unit": "mm"}
